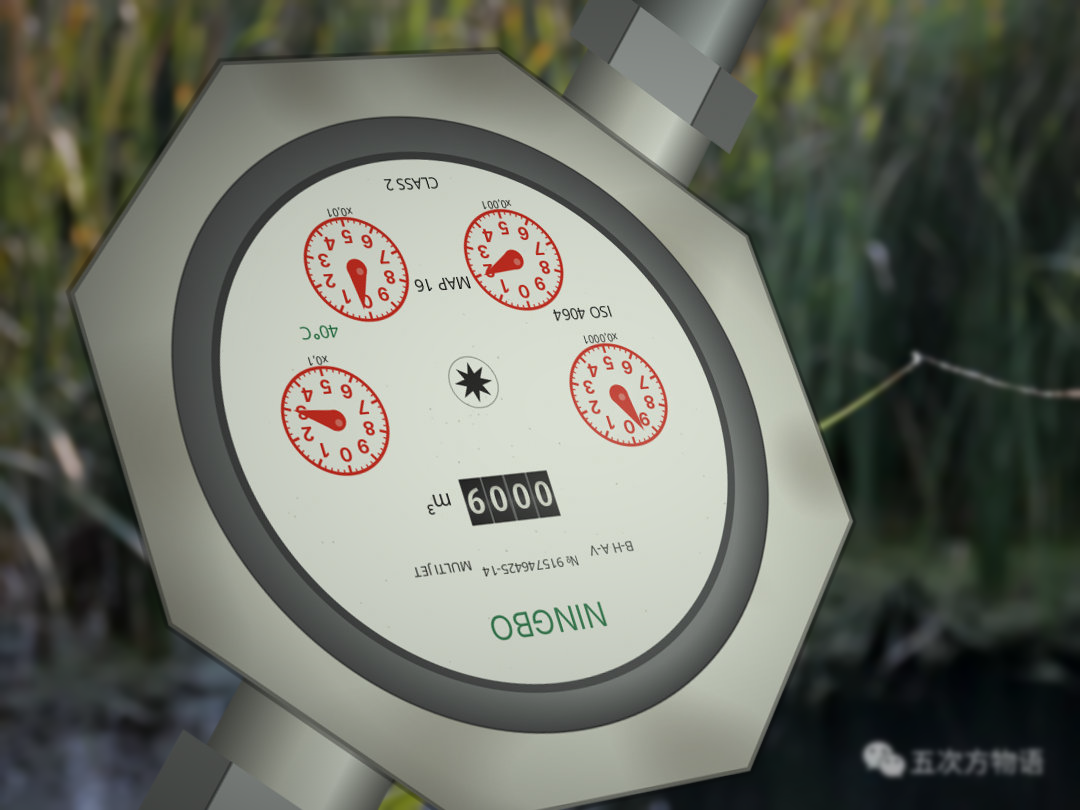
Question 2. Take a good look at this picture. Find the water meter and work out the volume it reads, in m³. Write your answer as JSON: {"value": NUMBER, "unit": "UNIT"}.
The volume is {"value": 9.3019, "unit": "m³"}
